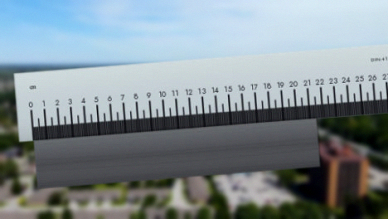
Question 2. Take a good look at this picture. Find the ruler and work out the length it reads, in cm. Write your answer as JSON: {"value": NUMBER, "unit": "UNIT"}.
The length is {"value": 21.5, "unit": "cm"}
